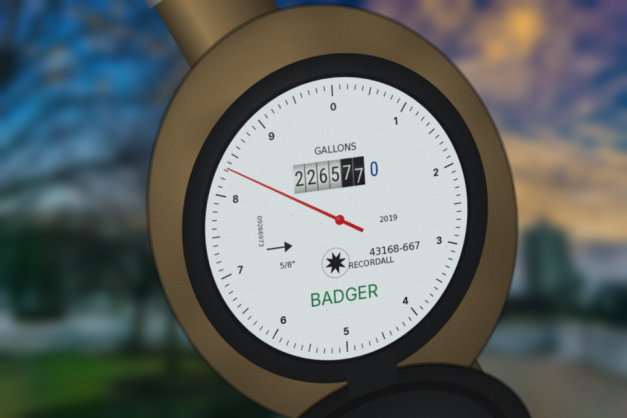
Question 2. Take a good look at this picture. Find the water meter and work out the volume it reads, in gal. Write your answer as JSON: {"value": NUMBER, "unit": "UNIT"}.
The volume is {"value": 2265768.3, "unit": "gal"}
